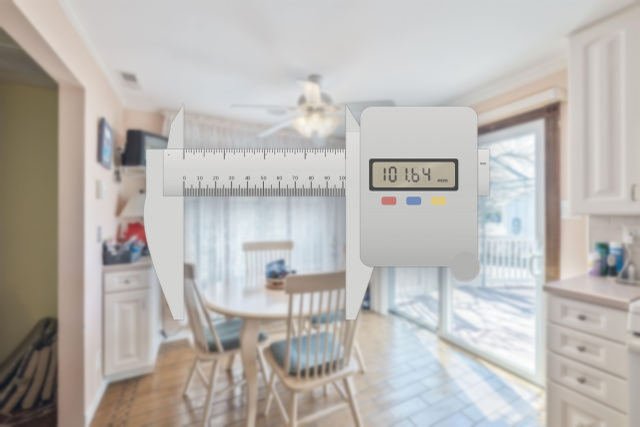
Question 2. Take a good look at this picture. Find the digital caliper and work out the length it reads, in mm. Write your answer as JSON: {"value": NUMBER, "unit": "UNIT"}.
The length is {"value": 101.64, "unit": "mm"}
